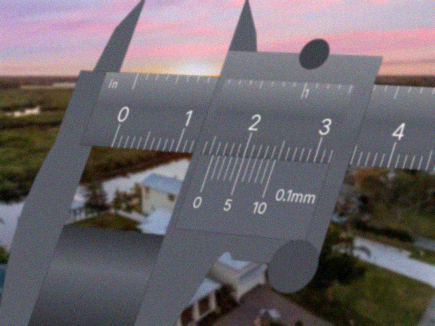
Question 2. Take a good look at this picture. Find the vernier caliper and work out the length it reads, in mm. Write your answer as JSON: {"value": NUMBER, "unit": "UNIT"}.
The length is {"value": 15.6, "unit": "mm"}
